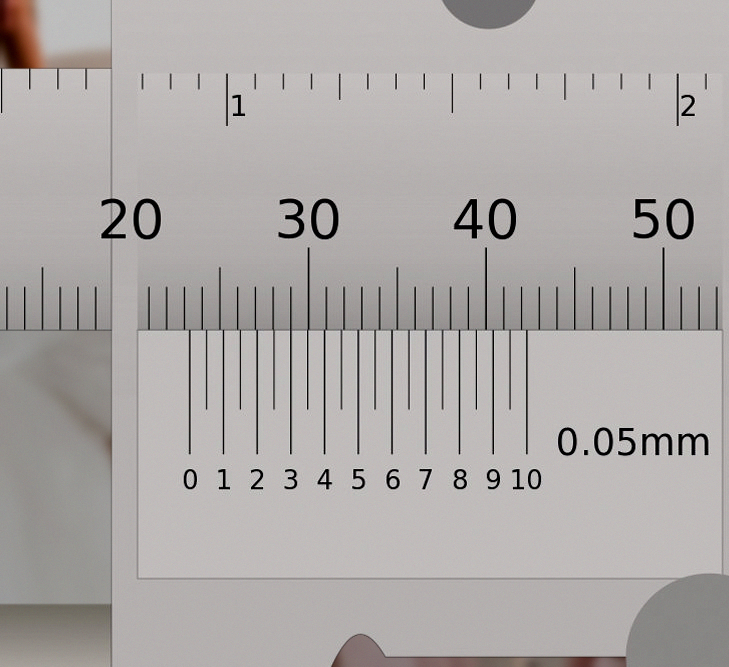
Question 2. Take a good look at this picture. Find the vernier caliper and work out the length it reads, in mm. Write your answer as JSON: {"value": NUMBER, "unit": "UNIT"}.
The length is {"value": 23.3, "unit": "mm"}
